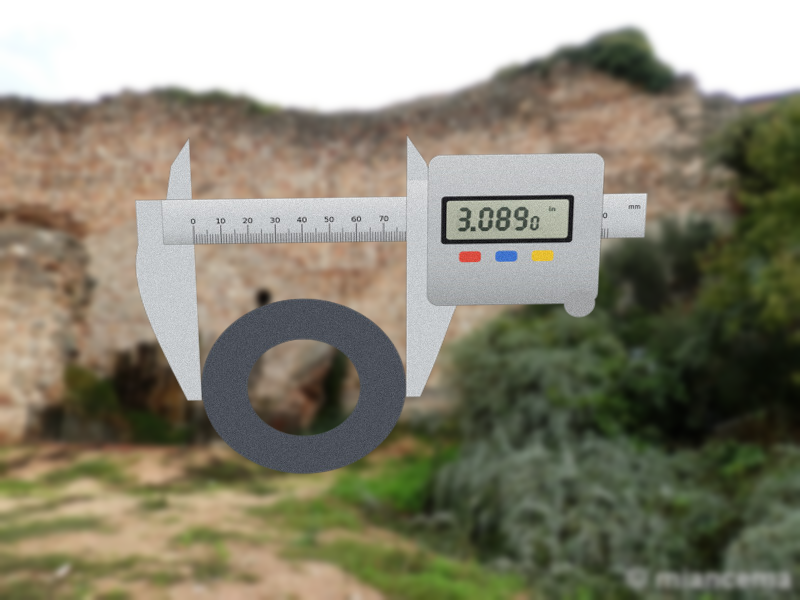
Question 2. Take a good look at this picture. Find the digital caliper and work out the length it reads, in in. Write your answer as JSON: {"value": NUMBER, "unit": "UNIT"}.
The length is {"value": 3.0890, "unit": "in"}
